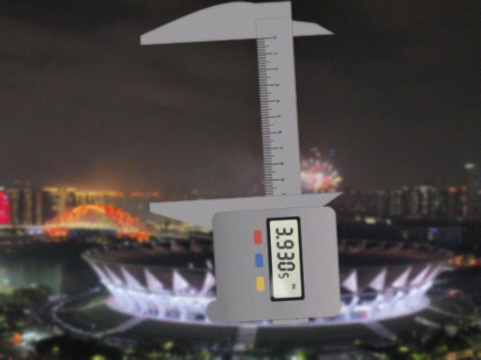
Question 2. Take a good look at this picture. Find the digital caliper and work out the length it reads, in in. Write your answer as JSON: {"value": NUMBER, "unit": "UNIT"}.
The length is {"value": 3.9305, "unit": "in"}
